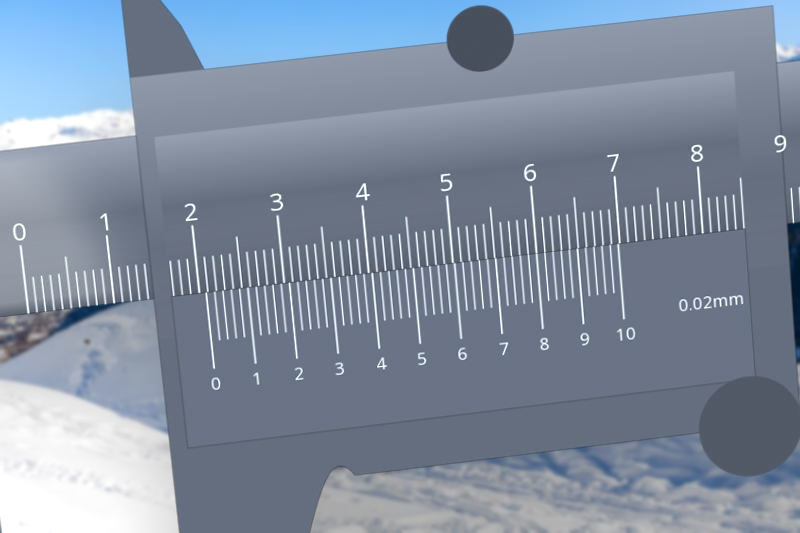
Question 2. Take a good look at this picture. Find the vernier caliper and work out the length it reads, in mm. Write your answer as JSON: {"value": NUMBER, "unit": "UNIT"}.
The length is {"value": 20.8, "unit": "mm"}
